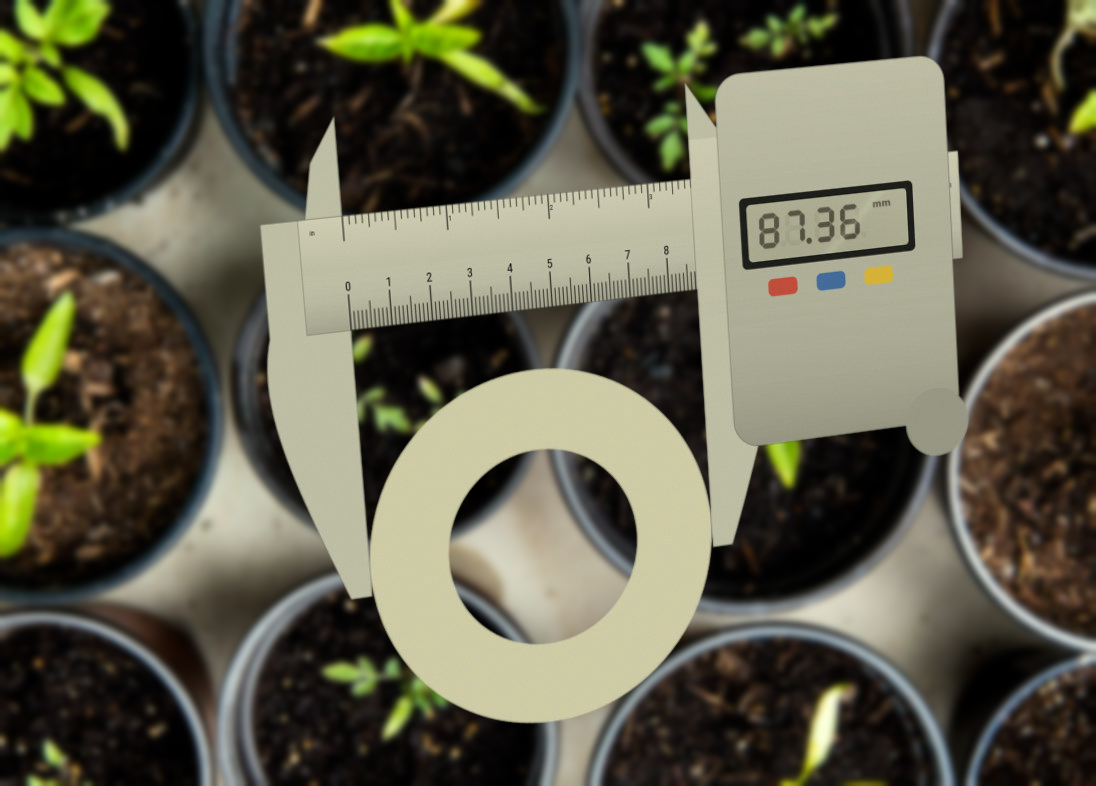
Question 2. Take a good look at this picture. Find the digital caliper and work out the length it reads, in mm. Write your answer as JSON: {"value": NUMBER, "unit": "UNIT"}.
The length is {"value": 87.36, "unit": "mm"}
